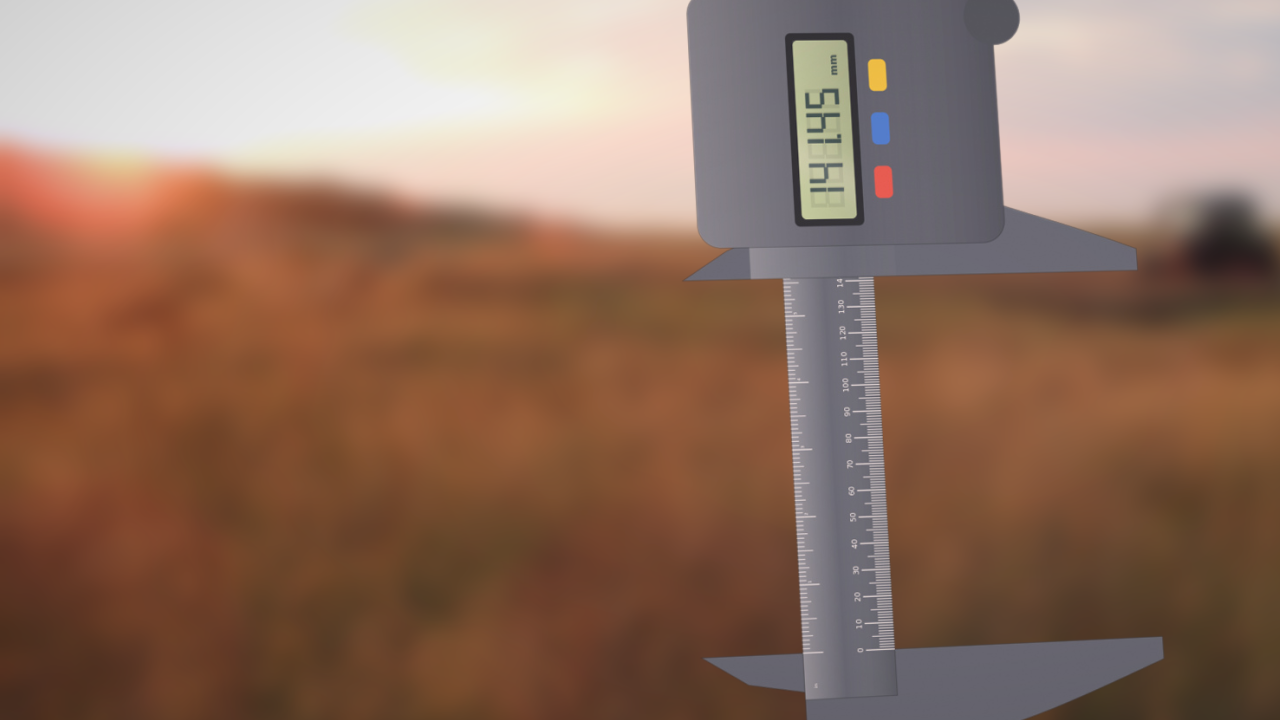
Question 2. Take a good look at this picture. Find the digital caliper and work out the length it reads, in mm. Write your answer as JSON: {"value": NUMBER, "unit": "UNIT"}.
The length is {"value": 141.45, "unit": "mm"}
